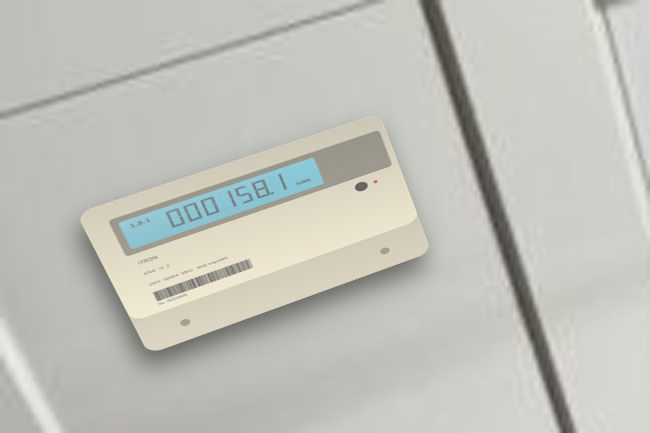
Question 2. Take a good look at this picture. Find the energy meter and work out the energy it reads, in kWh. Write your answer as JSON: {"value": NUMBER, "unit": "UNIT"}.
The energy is {"value": 158.1, "unit": "kWh"}
